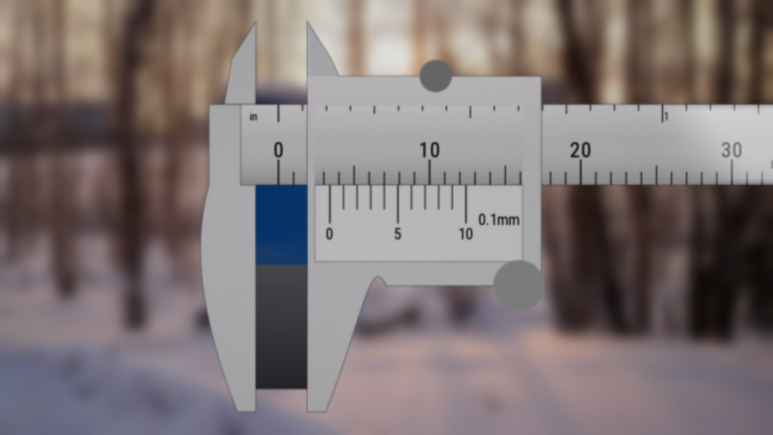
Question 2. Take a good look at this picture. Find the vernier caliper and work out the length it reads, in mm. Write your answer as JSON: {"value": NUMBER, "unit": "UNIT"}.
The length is {"value": 3.4, "unit": "mm"}
